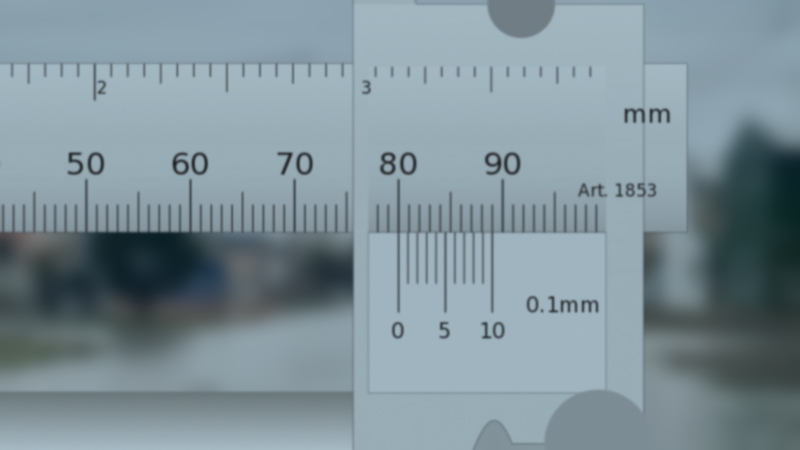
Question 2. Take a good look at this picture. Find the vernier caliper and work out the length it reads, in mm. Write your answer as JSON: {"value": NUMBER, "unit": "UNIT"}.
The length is {"value": 80.0, "unit": "mm"}
